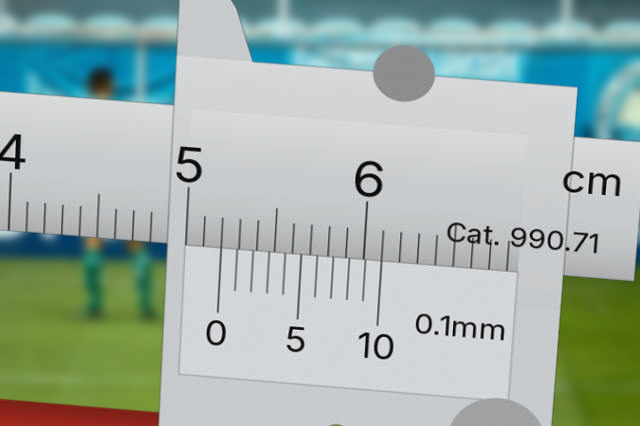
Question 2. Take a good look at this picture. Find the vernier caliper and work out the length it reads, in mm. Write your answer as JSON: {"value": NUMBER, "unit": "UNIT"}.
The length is {"value": 52.0, "unit": "mm"}
